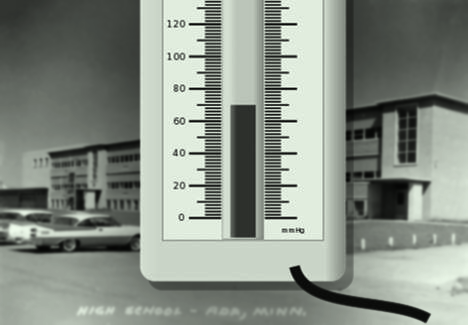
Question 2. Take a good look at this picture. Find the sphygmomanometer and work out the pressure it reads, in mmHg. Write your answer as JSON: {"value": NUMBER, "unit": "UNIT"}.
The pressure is {"value": 70, "unit": "mmHg"}
